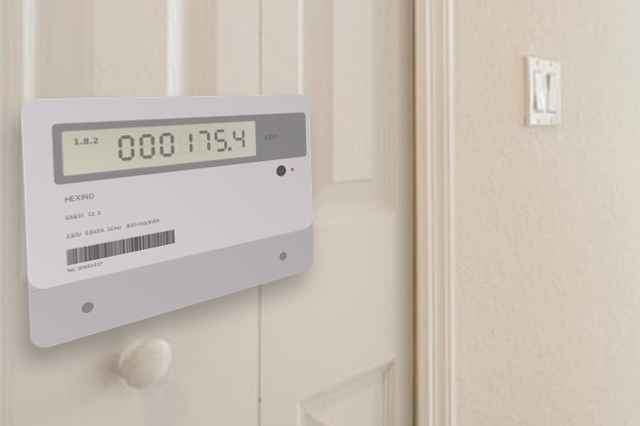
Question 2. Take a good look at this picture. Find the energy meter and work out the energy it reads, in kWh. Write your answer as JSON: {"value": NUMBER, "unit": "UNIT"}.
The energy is {"value": 175.4, "unit": "kWh"}
